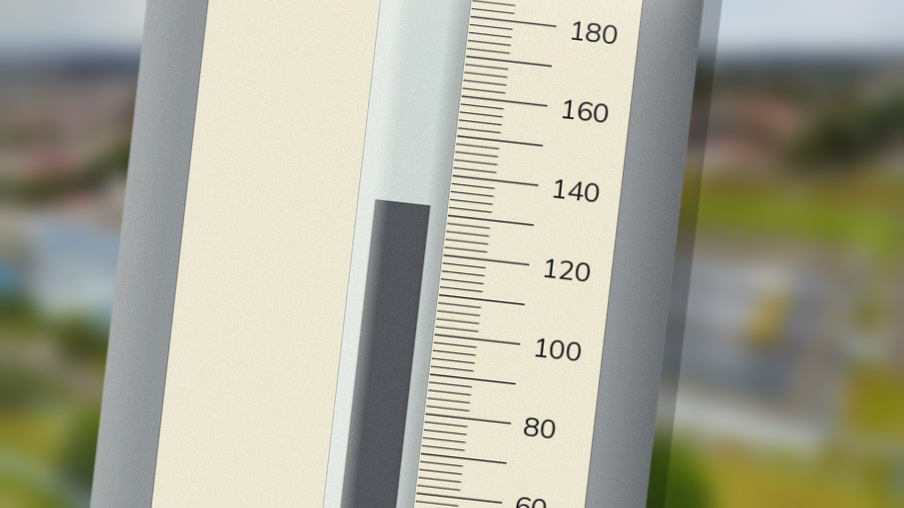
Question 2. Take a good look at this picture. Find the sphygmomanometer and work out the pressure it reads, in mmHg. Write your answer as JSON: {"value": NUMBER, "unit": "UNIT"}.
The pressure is {"value": 132, "unit": "mmHg"}
